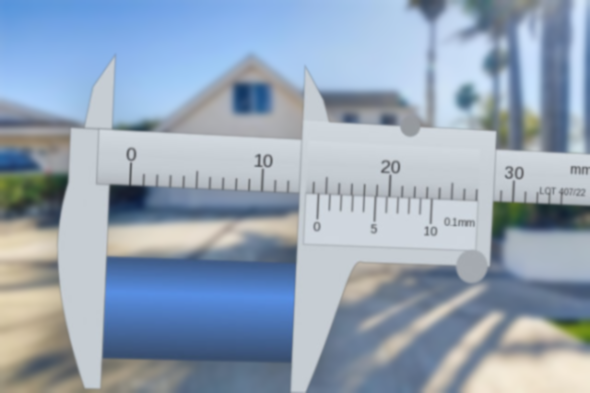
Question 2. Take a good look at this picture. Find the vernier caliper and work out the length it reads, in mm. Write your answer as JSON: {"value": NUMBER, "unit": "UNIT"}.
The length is {"value": 14.4, "unit": "mm"}
